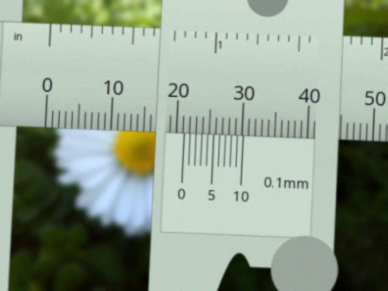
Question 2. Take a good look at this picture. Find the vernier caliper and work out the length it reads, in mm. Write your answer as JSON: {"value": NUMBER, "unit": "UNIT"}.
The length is {"value": 21.2, "unit": "mm"}
